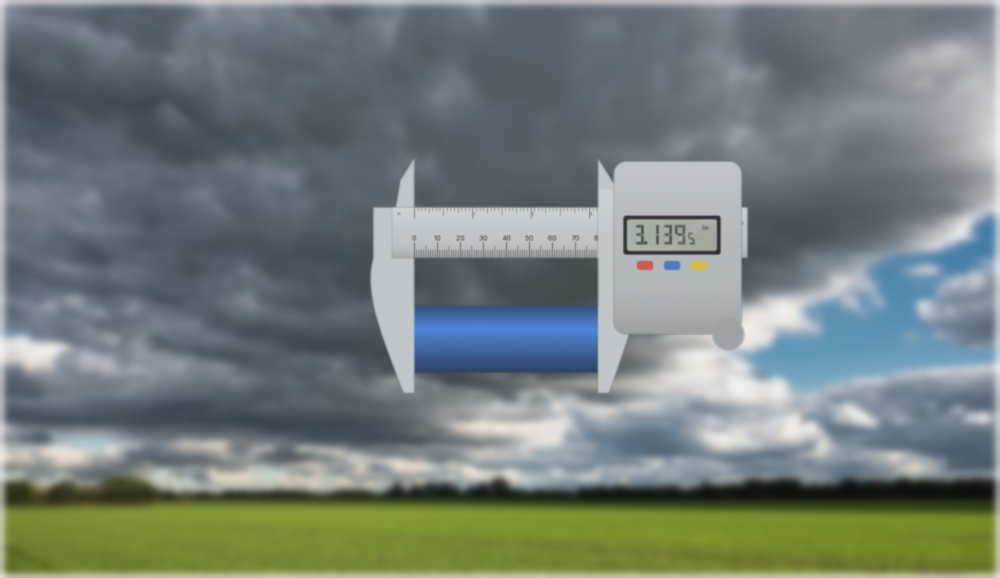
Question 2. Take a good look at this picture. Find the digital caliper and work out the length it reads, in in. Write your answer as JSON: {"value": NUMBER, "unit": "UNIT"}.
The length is {"value": 3.1395, "unit": "in"}
